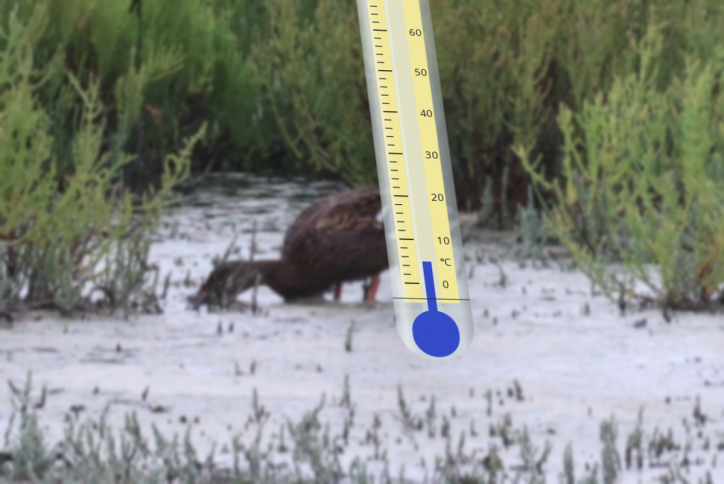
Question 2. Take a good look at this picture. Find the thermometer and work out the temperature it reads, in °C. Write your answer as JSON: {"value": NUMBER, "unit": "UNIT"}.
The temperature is {"value": 5, "unit": "°C"}
